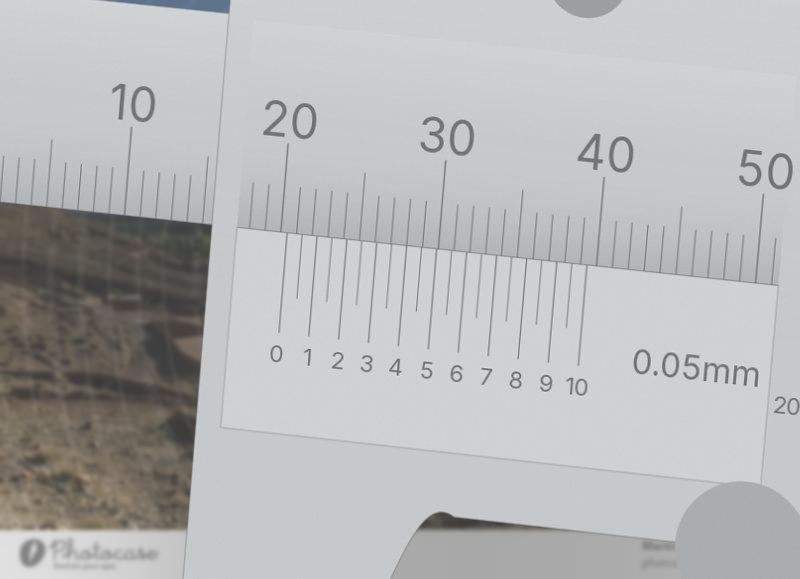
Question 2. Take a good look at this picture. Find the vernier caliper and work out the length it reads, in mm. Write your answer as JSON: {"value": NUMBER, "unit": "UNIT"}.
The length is {"value": 20.4, "unit": "mm"}
